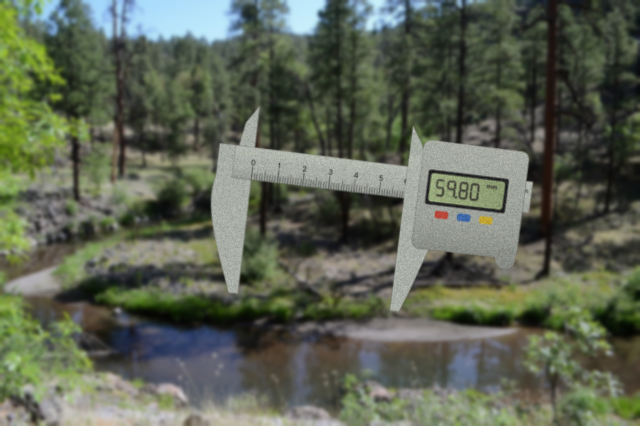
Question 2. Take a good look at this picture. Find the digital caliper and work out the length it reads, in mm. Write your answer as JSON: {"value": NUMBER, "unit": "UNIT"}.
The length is {"value": 59.80, "unit": "mm"}
